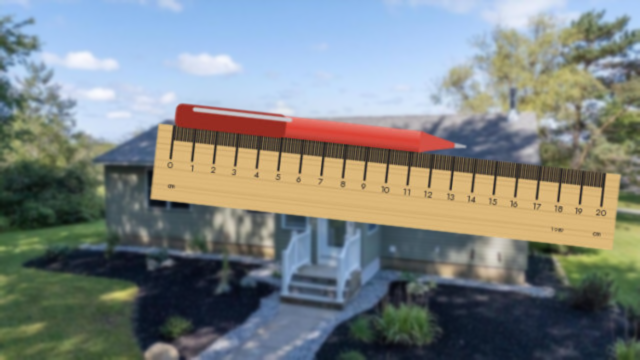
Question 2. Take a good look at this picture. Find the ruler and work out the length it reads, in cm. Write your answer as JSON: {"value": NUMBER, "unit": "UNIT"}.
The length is {"value": 13.5, "unit": "cm"}
